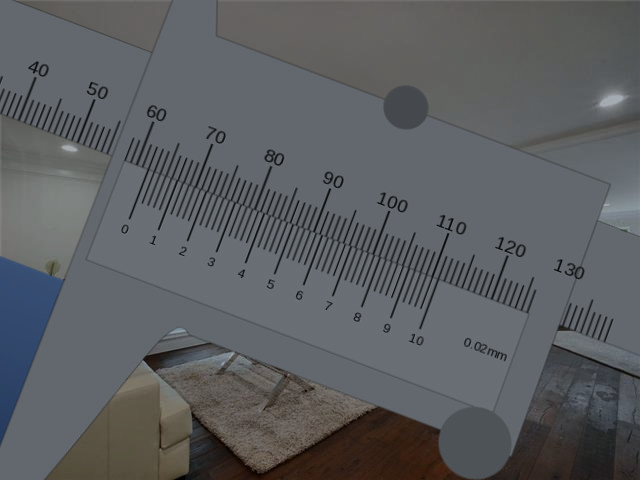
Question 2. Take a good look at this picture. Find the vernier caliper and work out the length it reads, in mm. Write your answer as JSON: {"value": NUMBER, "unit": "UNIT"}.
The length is {"value": 62.0, "unit": "mm"}
